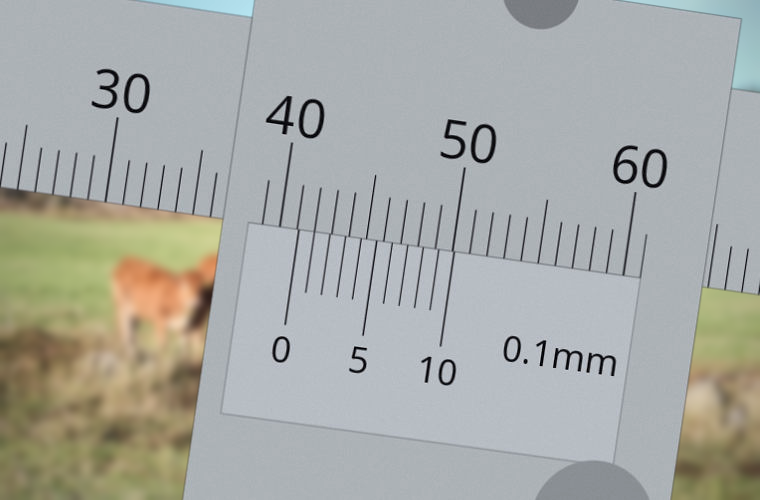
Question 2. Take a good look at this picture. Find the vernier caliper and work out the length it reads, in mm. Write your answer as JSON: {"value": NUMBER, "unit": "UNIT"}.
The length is {"value": 41.1, "unit": "mm"}
